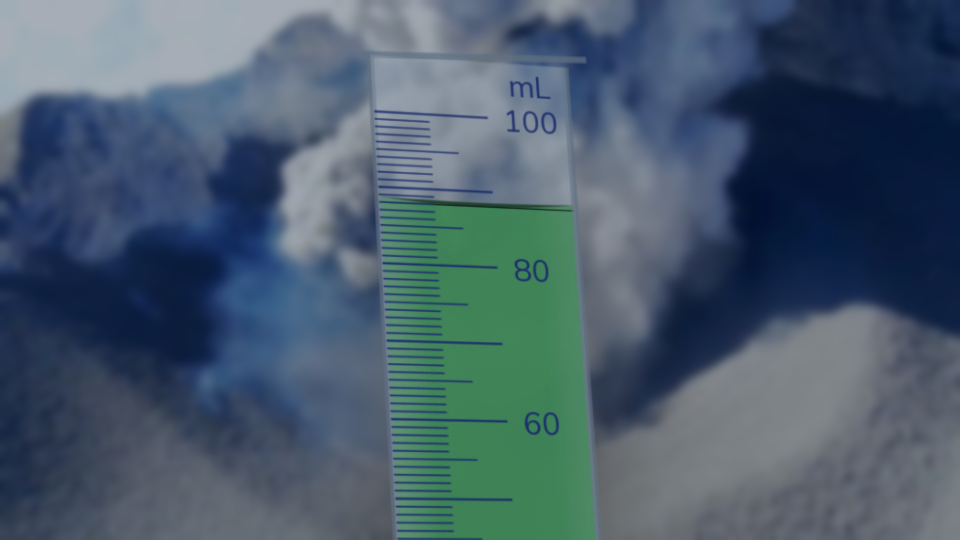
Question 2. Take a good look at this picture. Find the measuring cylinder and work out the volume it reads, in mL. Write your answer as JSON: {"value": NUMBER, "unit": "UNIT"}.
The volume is {"value": 88, "unit": "mL"}
